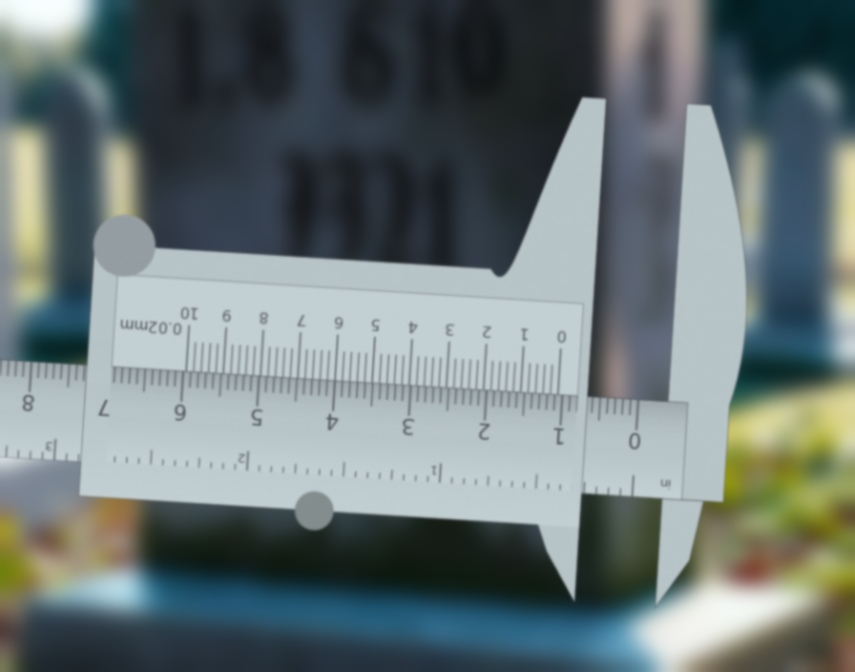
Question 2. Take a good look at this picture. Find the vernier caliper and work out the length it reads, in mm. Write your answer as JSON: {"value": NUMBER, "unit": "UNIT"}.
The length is {"value": 10.6, "unit": "mm"}
